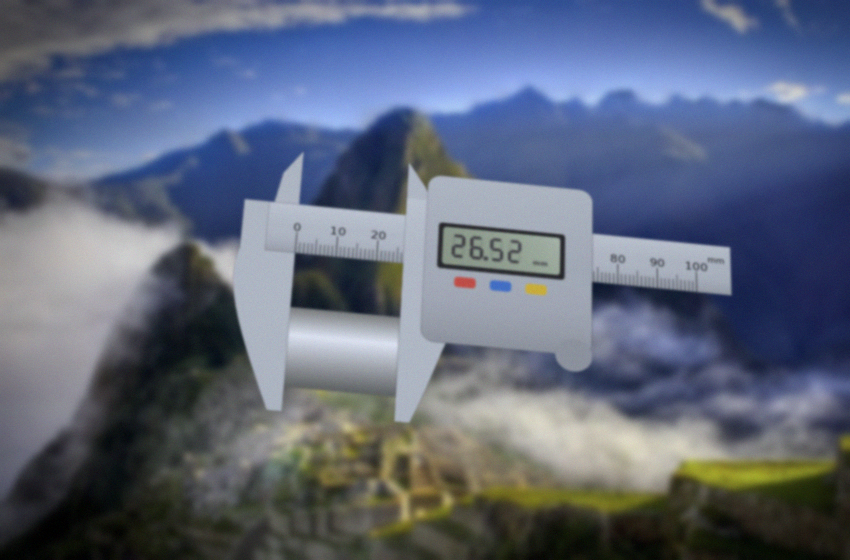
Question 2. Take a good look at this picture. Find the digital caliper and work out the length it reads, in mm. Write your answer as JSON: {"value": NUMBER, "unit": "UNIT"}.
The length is {"value": 26.52, "unit": "mm"}
